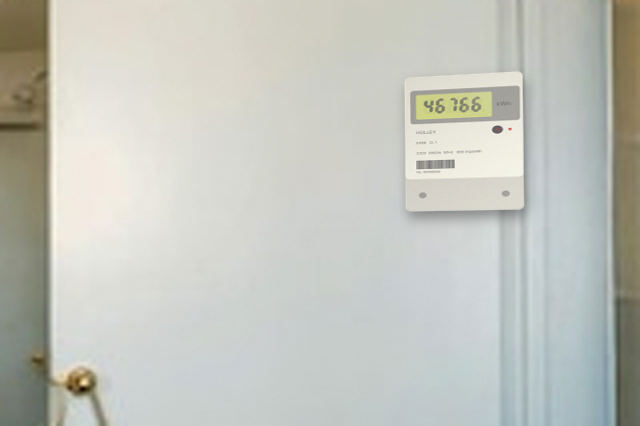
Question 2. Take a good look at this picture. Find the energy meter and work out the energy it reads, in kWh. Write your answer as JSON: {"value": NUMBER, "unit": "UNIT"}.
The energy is {"value": 46766, "unit": "kWh"}
